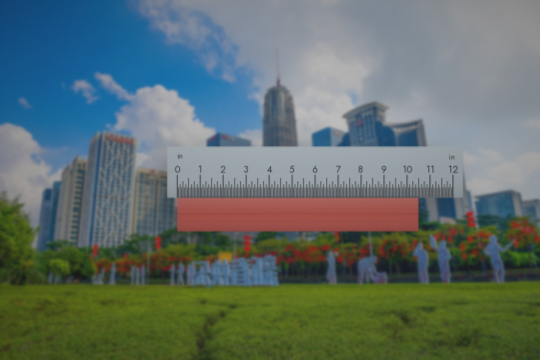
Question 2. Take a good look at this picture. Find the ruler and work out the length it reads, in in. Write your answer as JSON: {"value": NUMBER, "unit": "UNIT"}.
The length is {"value": 10.5, "unit": "in"}
